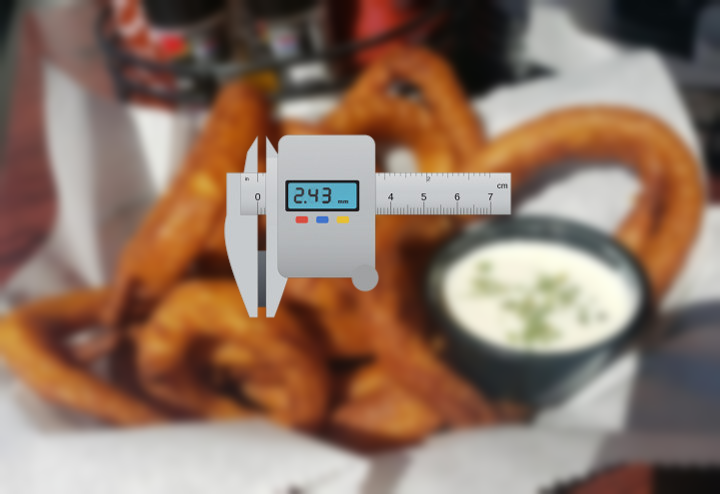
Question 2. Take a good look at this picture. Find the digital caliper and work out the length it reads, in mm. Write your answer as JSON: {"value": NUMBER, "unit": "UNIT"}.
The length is {"value": 2.43, "unit": "mm"}
